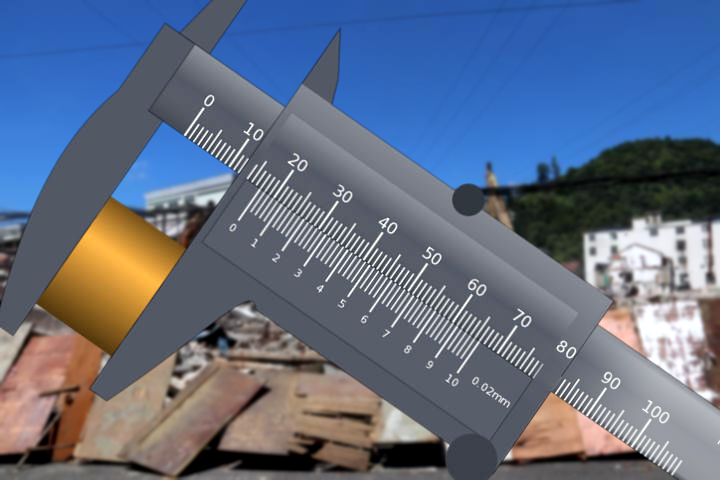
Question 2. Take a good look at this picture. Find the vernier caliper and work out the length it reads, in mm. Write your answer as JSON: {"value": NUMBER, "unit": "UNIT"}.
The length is {"value": 17.0, "unit": "mm"}
